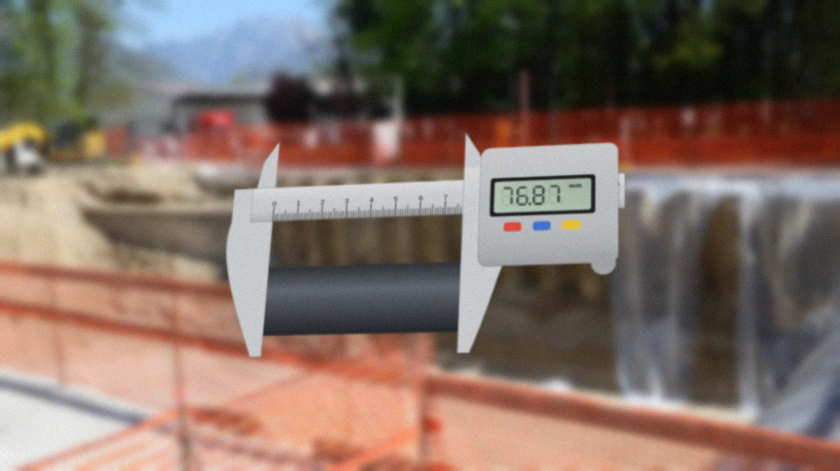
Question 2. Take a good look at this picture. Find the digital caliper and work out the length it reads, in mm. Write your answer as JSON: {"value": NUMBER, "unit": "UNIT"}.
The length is {"value": 76.87, "unit": "mm"}
